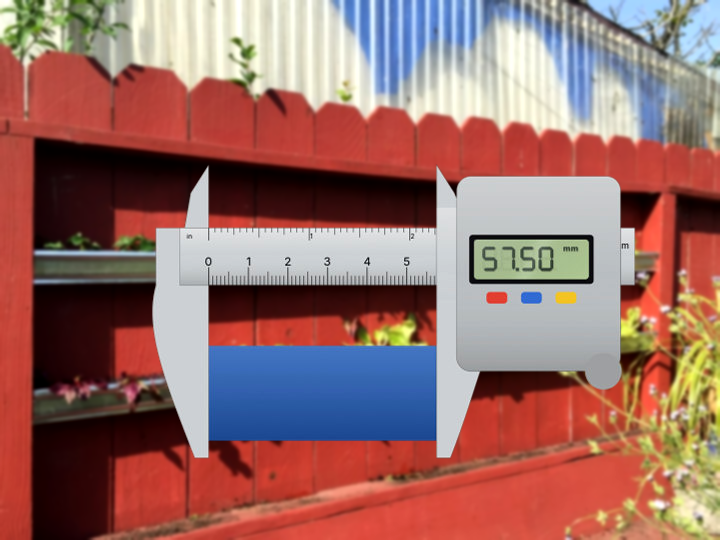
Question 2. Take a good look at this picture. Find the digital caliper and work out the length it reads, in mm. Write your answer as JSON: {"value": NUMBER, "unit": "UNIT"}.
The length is {"value": 57.50, "unit": "mm"}
